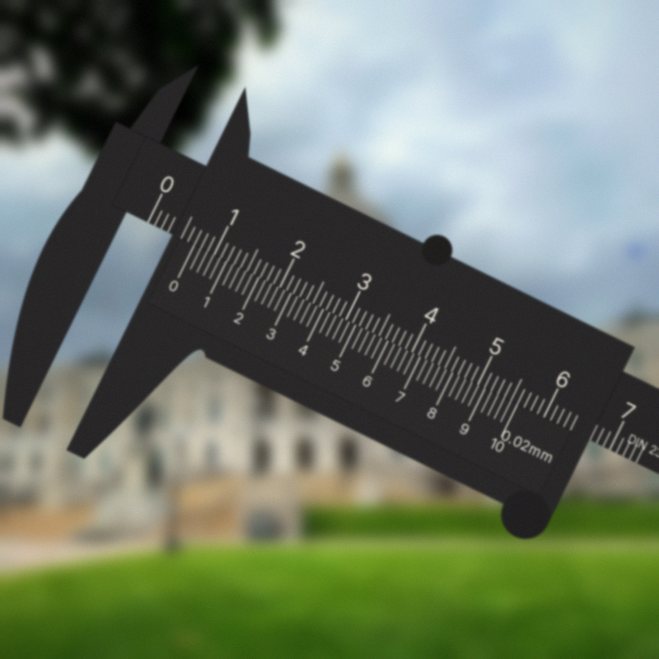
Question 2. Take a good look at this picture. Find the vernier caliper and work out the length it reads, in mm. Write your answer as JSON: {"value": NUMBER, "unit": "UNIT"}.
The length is {"value": 7.0, "unit": "mm"}
